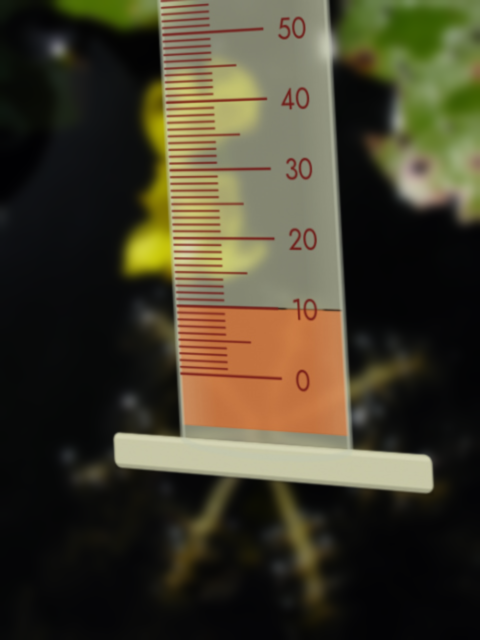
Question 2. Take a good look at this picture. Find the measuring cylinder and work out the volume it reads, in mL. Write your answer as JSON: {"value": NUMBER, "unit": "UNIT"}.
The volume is {"value": 10, "unit": "mL"}
